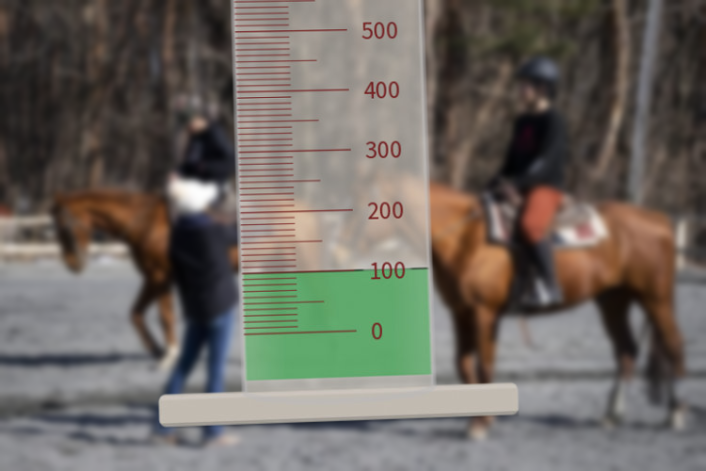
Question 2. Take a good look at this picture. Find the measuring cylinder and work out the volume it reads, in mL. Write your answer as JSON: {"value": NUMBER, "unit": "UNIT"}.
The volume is {"value": 100, "unit": "mL"}
